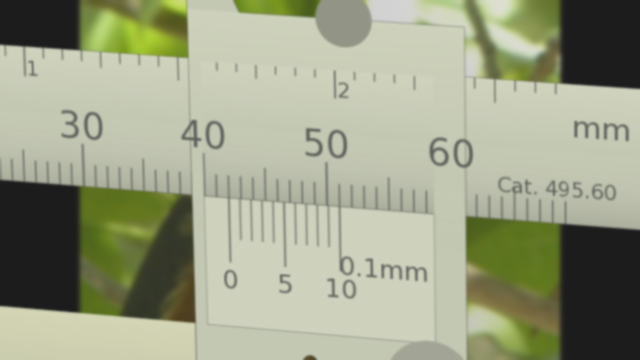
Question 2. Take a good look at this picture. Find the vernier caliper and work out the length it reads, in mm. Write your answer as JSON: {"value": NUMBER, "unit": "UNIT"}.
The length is {"value": 42.0, "unit": "mm"}
